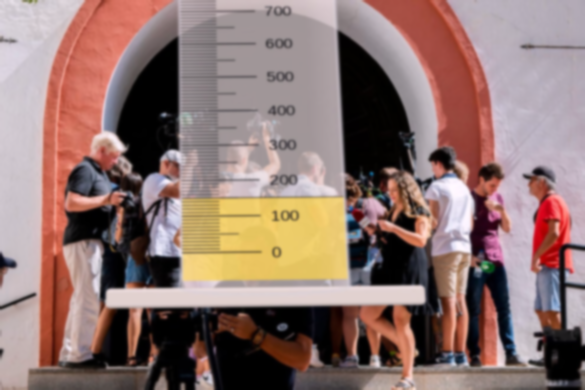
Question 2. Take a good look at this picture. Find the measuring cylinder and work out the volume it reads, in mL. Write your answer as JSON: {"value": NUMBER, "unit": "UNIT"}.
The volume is {"value": 150, "unit": "mL"}
